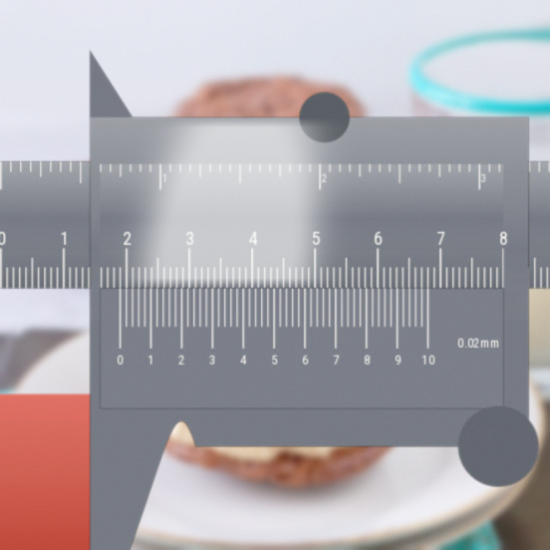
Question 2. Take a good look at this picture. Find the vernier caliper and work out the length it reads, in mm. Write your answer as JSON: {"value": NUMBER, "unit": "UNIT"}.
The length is {"value": 19.0, "unit": "mm"}
